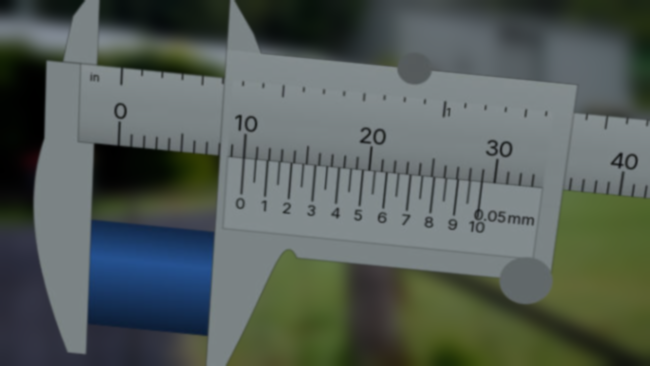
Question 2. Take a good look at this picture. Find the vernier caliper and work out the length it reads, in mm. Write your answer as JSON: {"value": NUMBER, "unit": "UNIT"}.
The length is {"value": 10.0, "unit": "mm"}
